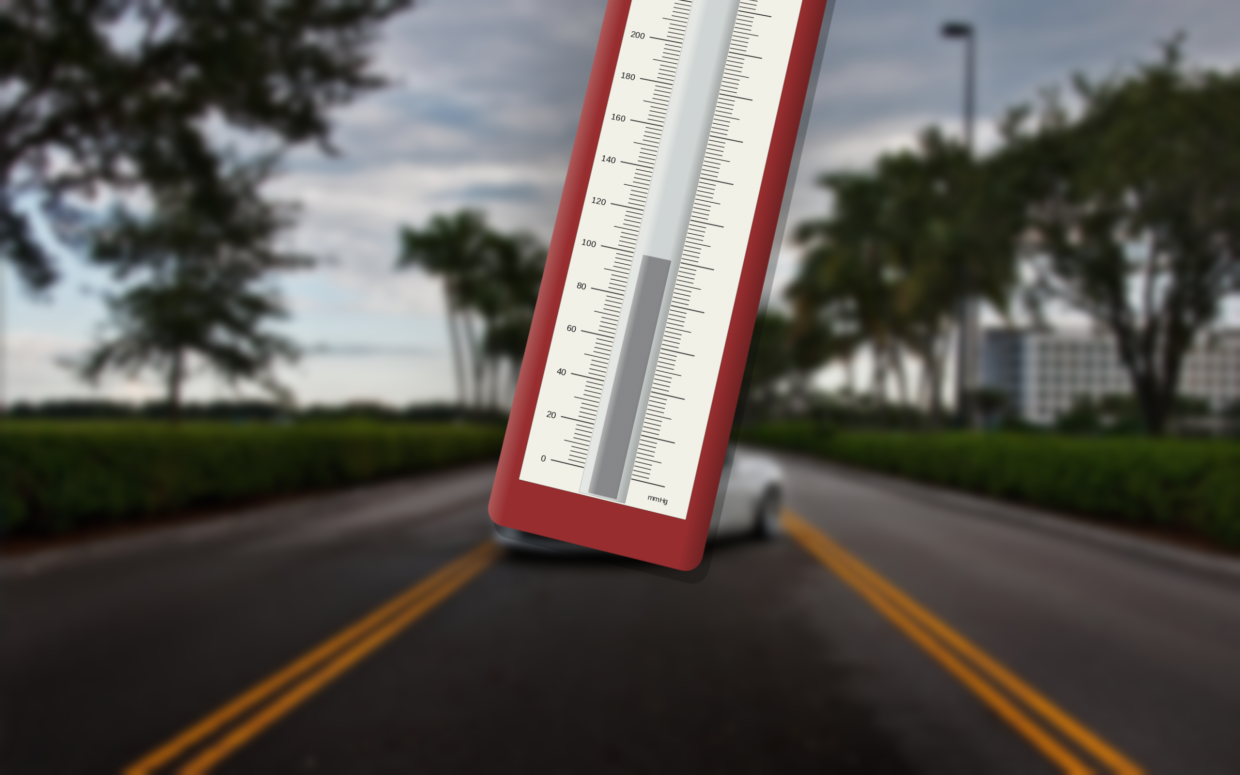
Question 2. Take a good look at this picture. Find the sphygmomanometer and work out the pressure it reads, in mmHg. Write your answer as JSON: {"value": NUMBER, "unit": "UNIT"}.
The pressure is {"value": 100, "unit": "mmHg"}
